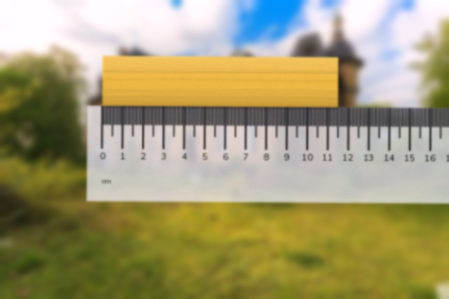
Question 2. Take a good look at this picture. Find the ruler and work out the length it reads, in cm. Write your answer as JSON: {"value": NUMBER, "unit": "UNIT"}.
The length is {"value": 11.5, "unit": "cm"}
